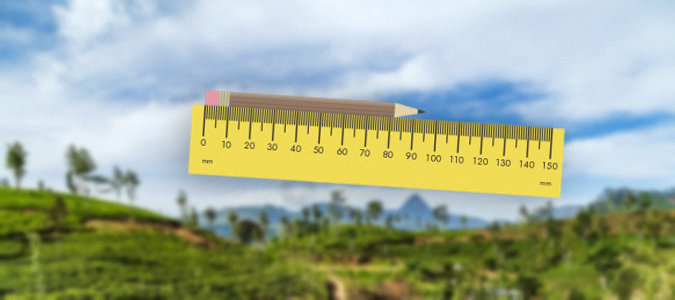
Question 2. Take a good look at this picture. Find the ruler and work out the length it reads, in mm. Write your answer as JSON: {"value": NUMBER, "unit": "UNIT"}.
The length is {"value": 95, "unit": "mm"}
